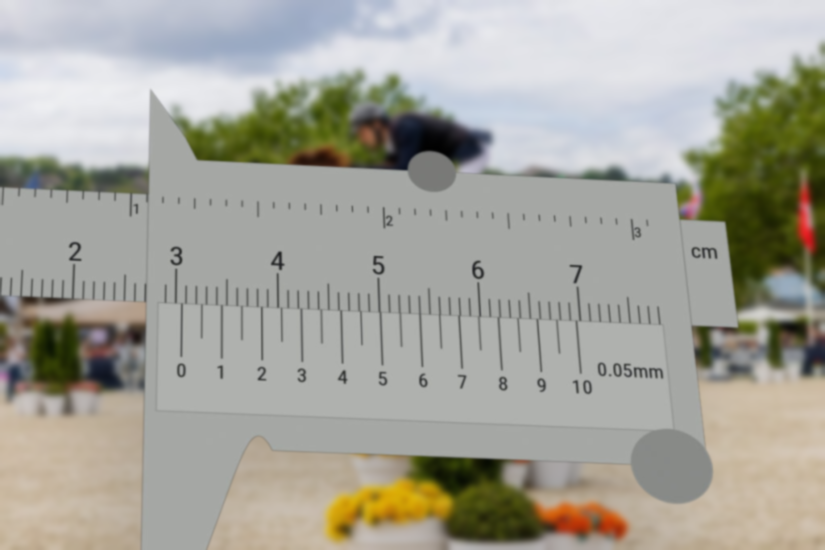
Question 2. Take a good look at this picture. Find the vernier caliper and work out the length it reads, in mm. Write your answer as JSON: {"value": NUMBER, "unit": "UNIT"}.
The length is {"value": 30.6, "unit": "mm"}
